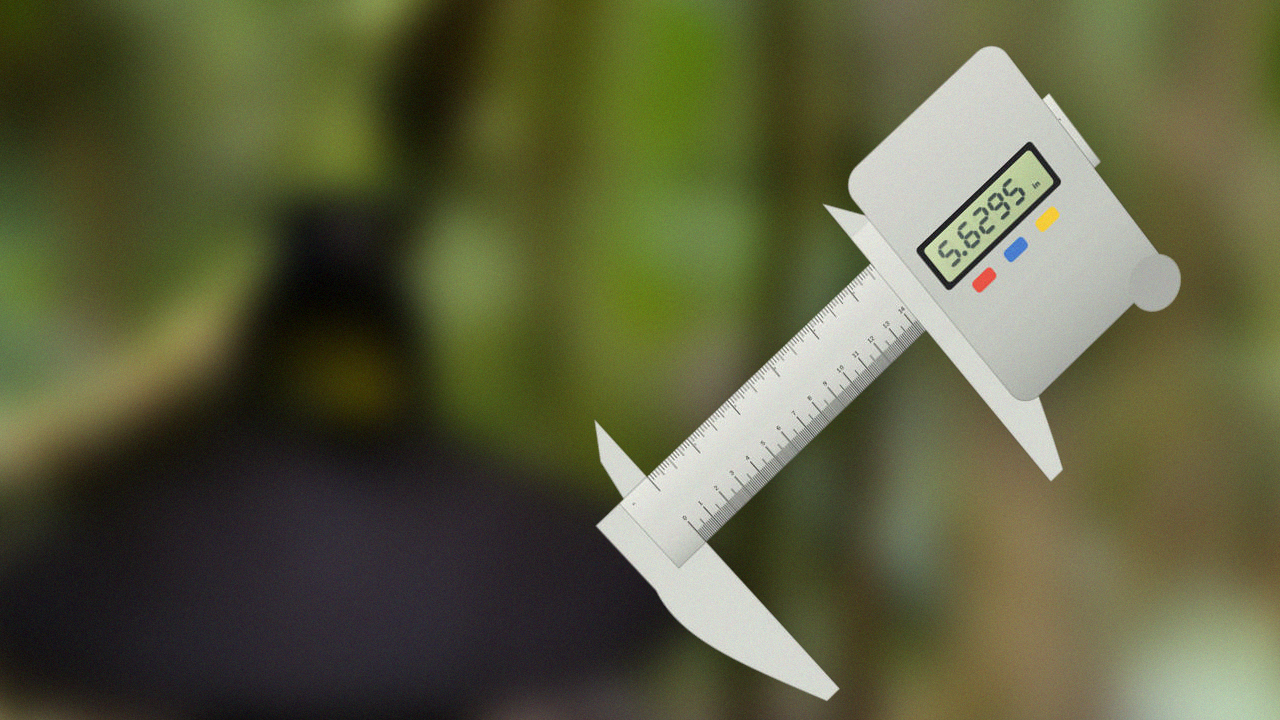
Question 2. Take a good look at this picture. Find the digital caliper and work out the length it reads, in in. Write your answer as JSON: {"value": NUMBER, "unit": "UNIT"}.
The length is {"value": 5.6295, "unit": "in"}
